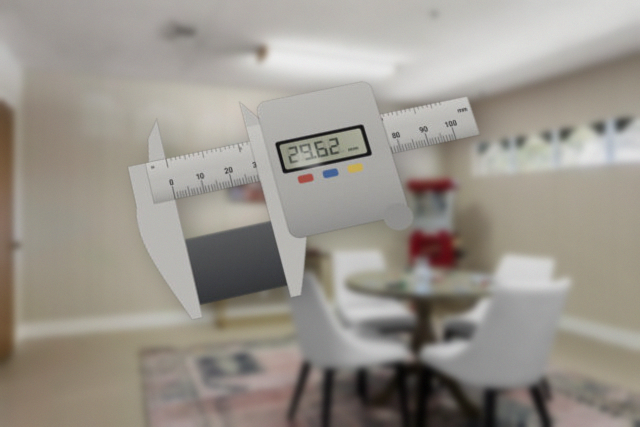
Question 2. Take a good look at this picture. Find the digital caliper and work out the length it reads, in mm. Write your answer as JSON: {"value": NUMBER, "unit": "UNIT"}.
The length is {"value": 29.62, "unit": "mm"}
